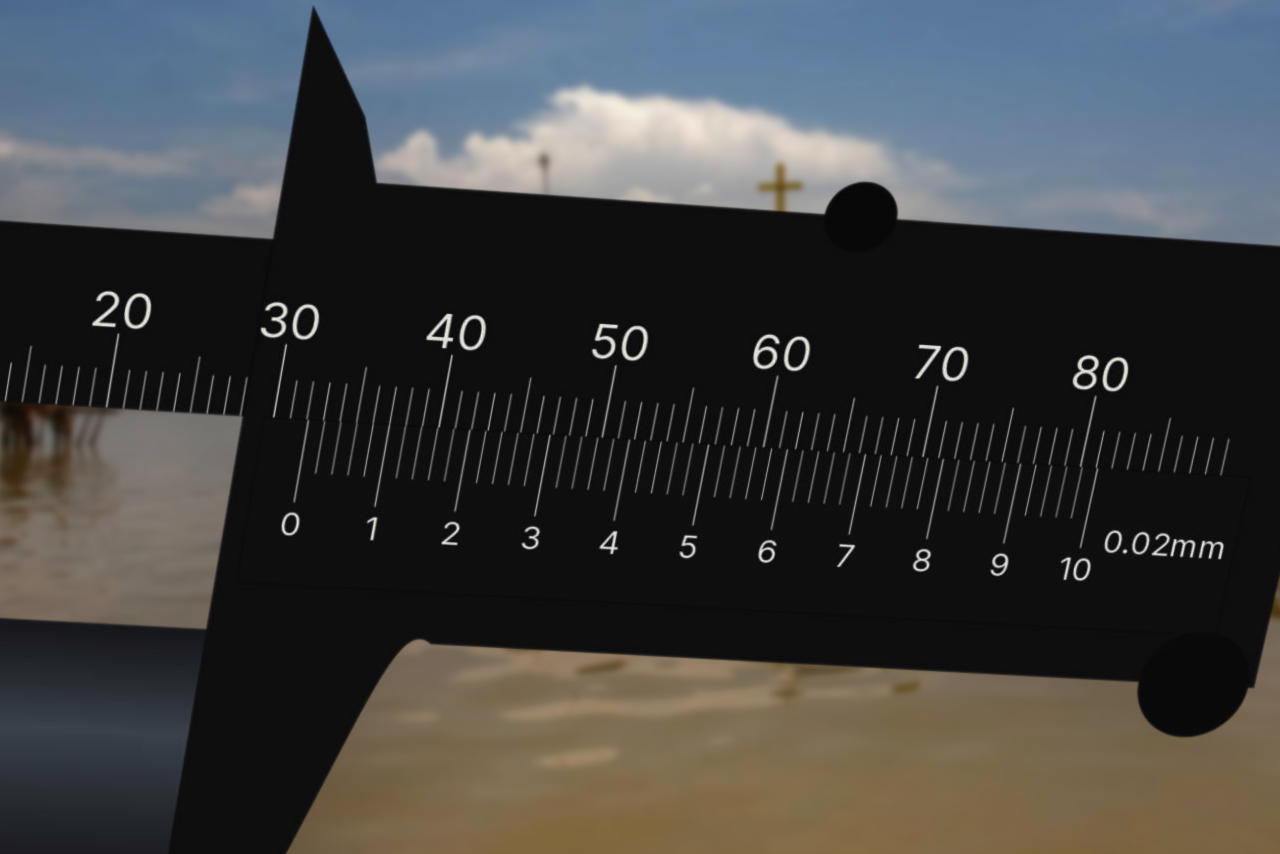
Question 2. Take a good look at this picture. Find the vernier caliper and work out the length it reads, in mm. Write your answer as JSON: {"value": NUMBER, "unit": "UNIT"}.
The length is {"value": 32.1, "unit": "mm"}
